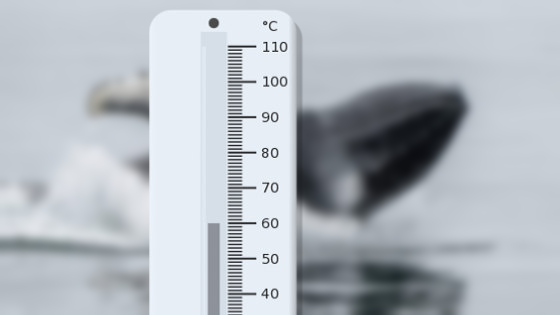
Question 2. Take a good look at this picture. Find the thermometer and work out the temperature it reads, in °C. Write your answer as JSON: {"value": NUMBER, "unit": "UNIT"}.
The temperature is {"value": 60, "unit": "°C"}
